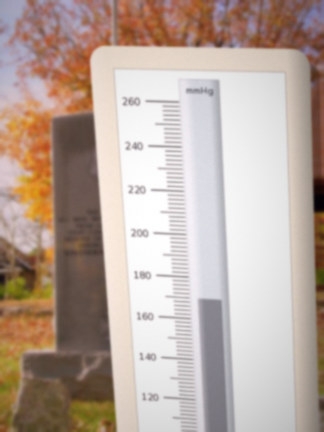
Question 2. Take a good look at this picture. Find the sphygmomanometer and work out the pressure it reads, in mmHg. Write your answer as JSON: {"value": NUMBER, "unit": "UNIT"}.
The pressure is {"value": 170, "unit": "mmHg"}
